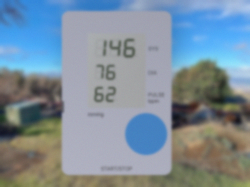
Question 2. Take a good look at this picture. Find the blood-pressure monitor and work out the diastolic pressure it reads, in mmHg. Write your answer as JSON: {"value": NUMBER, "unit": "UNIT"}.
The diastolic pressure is {"value": 76, "unit": "mmHg"}
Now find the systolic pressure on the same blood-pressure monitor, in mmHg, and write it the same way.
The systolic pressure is {"value": 146, "unit": "mmHg"}
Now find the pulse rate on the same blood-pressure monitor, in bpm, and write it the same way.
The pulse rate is {"value": 62, "unit": "bpm"}
